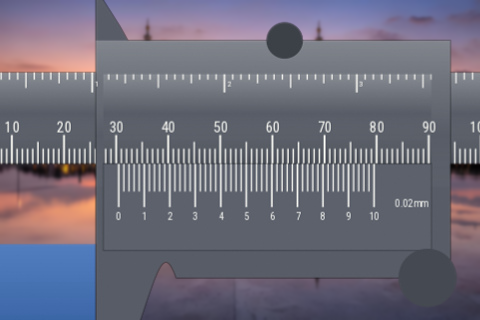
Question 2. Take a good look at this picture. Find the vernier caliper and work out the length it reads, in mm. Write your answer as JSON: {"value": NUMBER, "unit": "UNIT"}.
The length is {"value": 30.5, "unit": "mm"}
